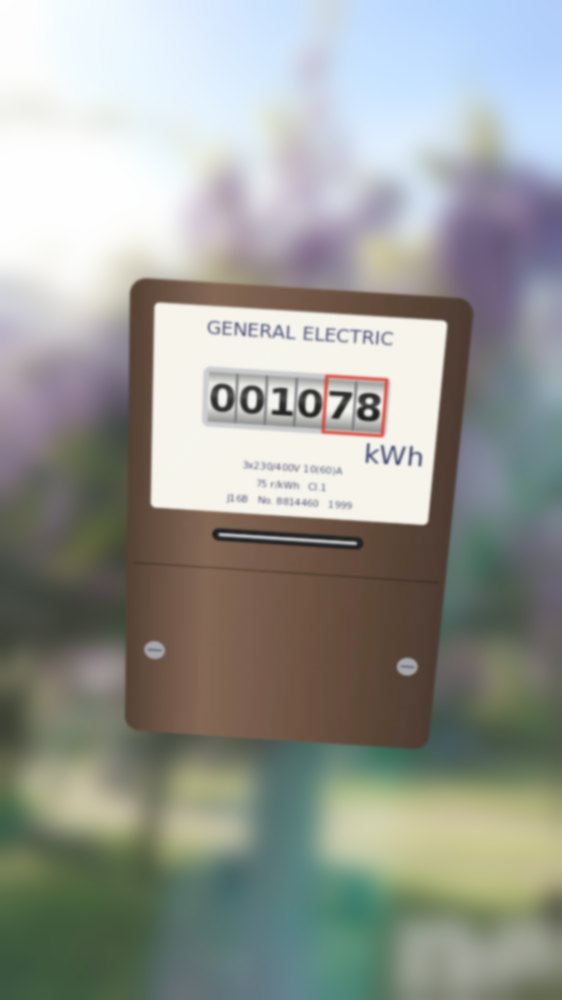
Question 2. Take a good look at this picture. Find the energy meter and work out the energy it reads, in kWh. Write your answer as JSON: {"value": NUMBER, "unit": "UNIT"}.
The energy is {"value": 10.78, "unit": "kWh"}
